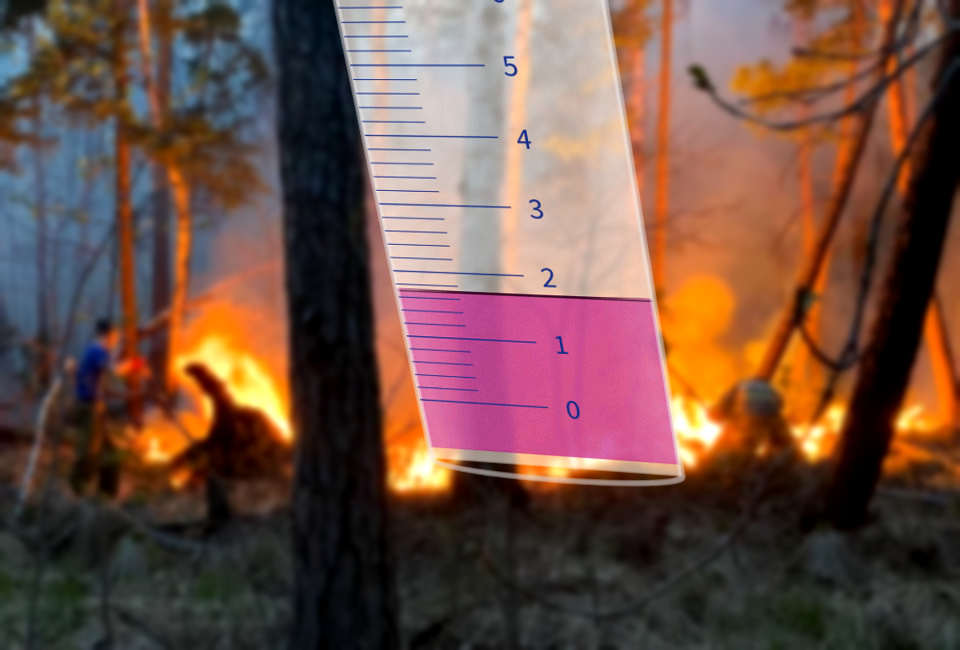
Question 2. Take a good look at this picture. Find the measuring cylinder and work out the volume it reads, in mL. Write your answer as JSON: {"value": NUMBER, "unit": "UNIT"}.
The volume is {"value": 1.7, "unit": "mL"}
